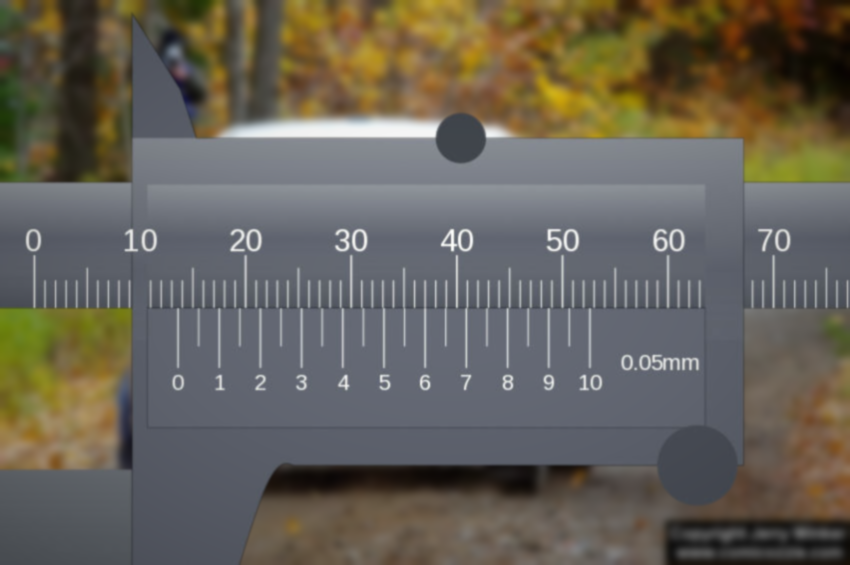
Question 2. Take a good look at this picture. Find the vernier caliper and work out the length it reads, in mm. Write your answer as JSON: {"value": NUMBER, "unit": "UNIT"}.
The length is {"value": 13.6, "unit": "mm"}
